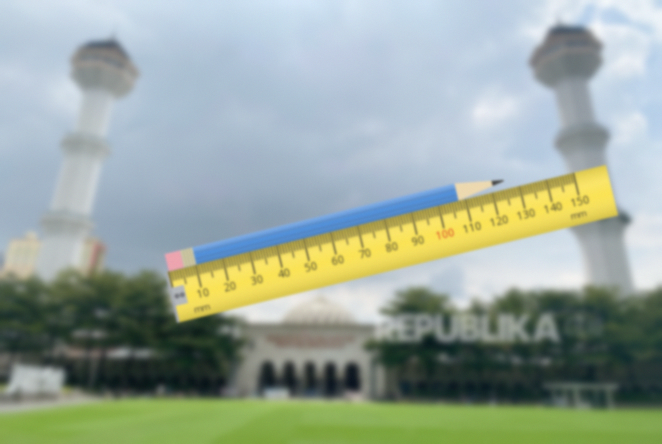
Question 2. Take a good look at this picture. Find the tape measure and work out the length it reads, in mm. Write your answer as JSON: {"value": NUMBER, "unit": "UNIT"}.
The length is {"value": 125, "unit": "mm"}
